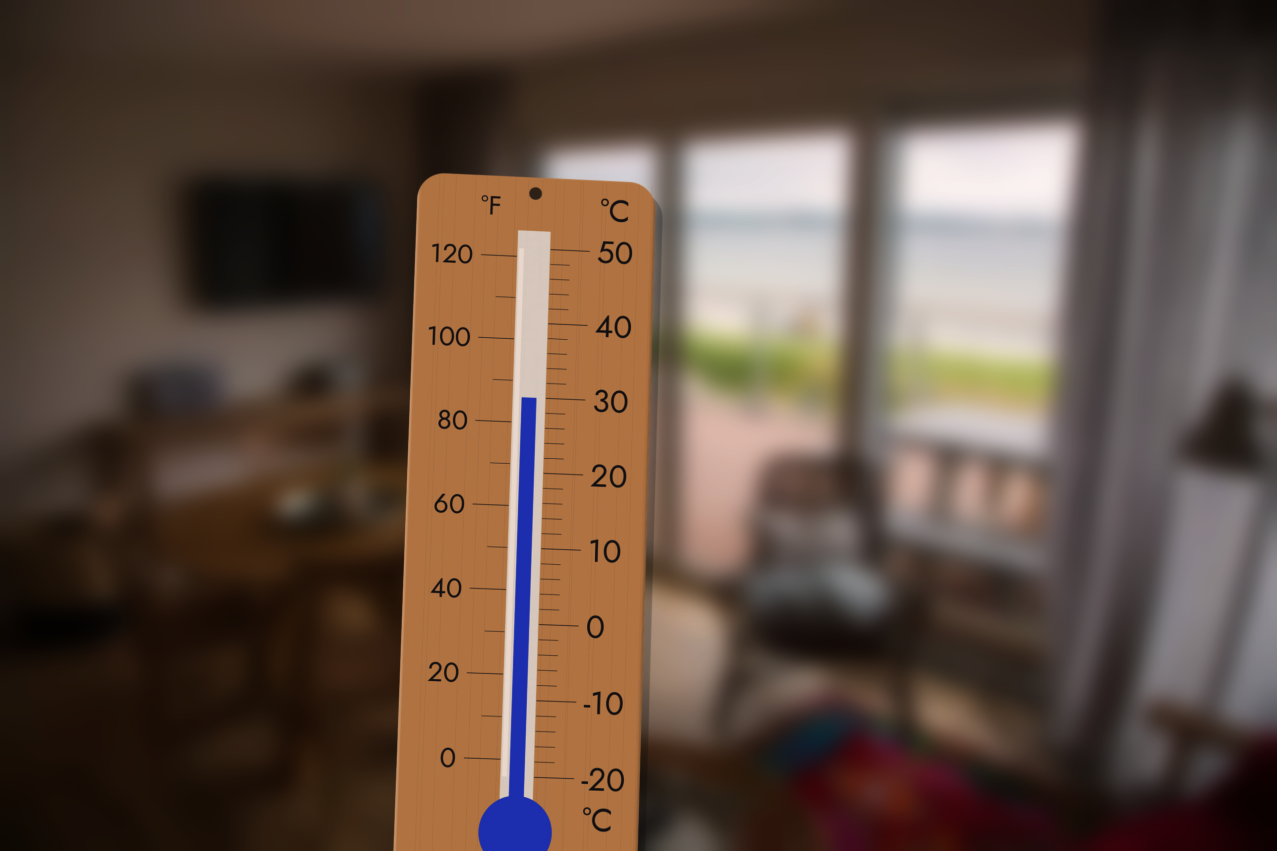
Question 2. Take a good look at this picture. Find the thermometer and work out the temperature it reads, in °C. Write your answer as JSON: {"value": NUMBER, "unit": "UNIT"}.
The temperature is {"value": 30, "unit": "°C"}
